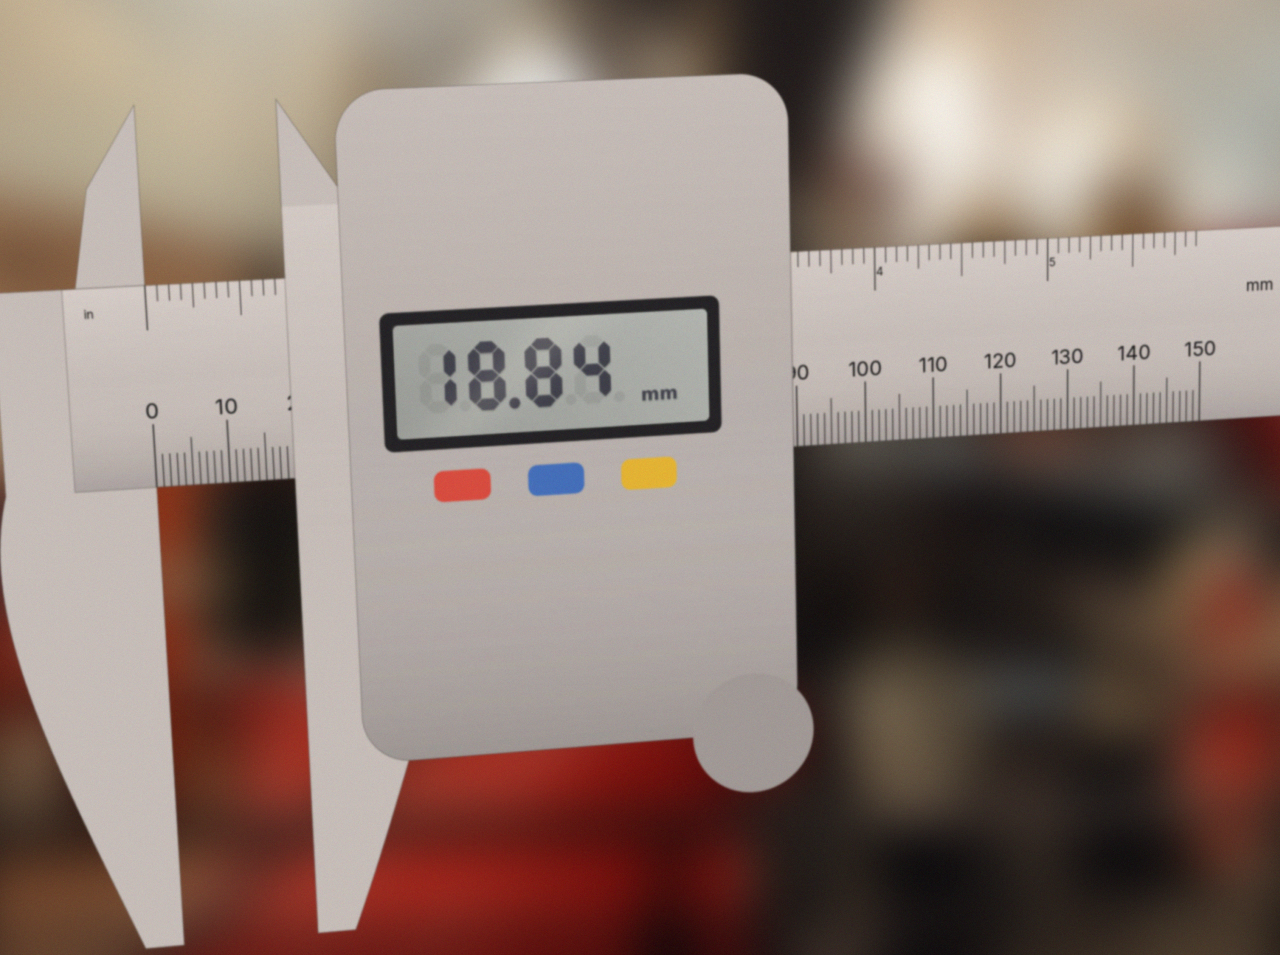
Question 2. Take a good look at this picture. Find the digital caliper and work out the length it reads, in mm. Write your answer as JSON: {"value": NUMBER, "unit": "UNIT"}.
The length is {"value": 18.84, "unit": "mm"}
